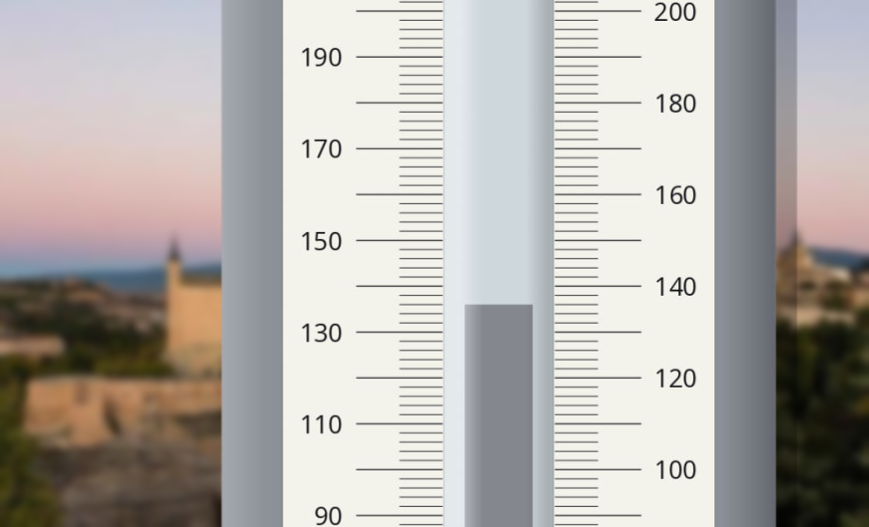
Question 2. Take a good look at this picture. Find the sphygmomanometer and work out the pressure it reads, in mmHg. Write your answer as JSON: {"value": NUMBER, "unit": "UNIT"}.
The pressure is {"value": 136, "unit": "mmHg"}
